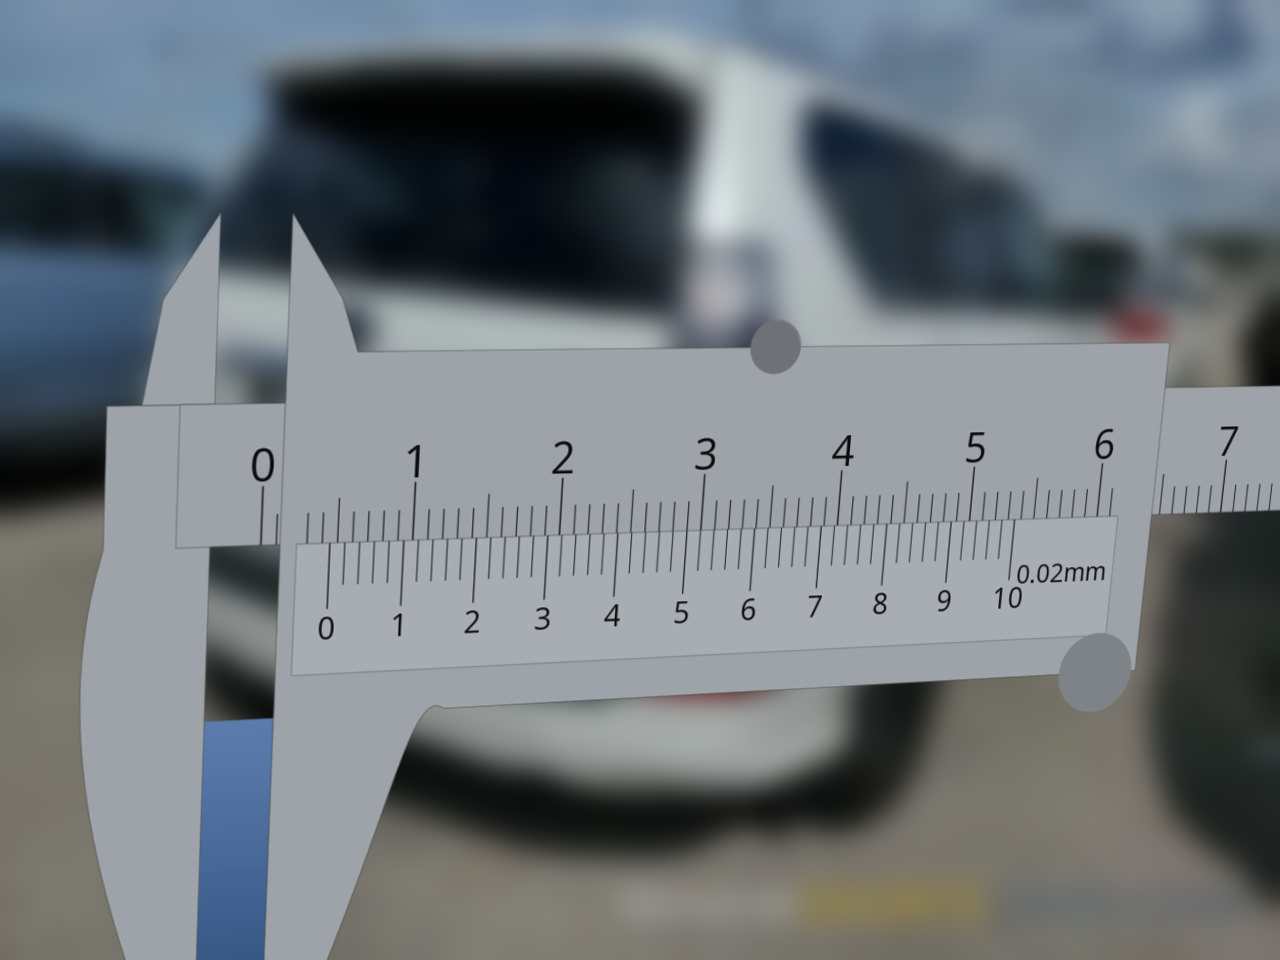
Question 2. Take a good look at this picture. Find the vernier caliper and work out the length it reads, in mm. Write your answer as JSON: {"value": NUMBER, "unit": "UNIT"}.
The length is {"value": 4.5, "unit": "mm"}
